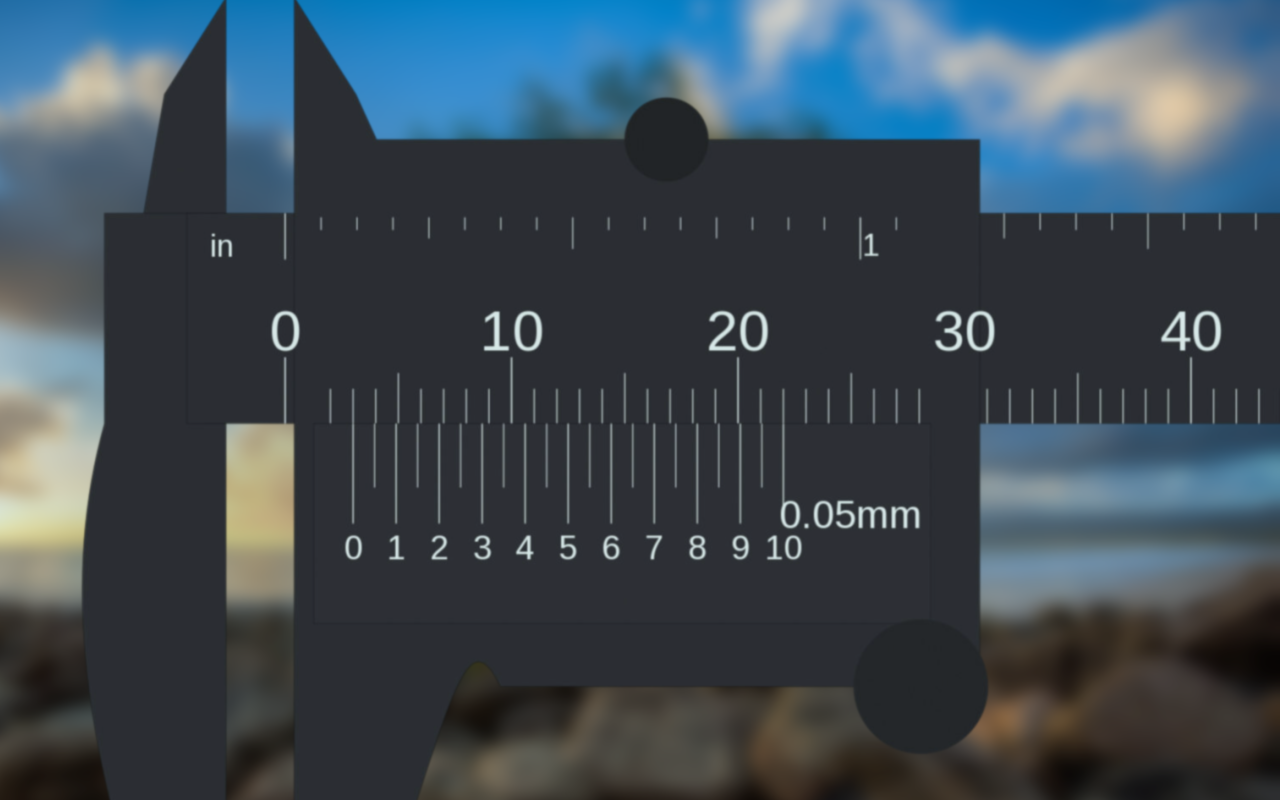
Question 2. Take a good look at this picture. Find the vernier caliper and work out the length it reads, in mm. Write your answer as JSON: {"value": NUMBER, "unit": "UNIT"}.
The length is {"value": 3.0, "unit": "mm"}
